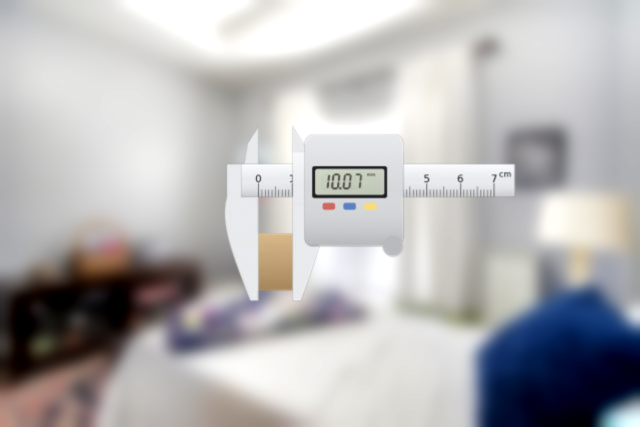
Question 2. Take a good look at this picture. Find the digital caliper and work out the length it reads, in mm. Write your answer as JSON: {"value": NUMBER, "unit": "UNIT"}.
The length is {"value": 10.07, "unit": "mm"}
